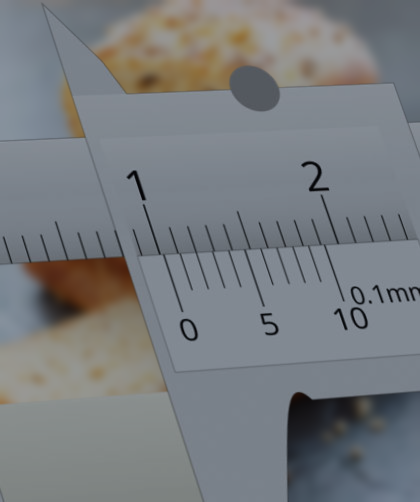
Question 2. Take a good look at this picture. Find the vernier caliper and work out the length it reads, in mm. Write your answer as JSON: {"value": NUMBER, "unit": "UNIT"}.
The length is {"value": 10.2, "unit": "mm"}
